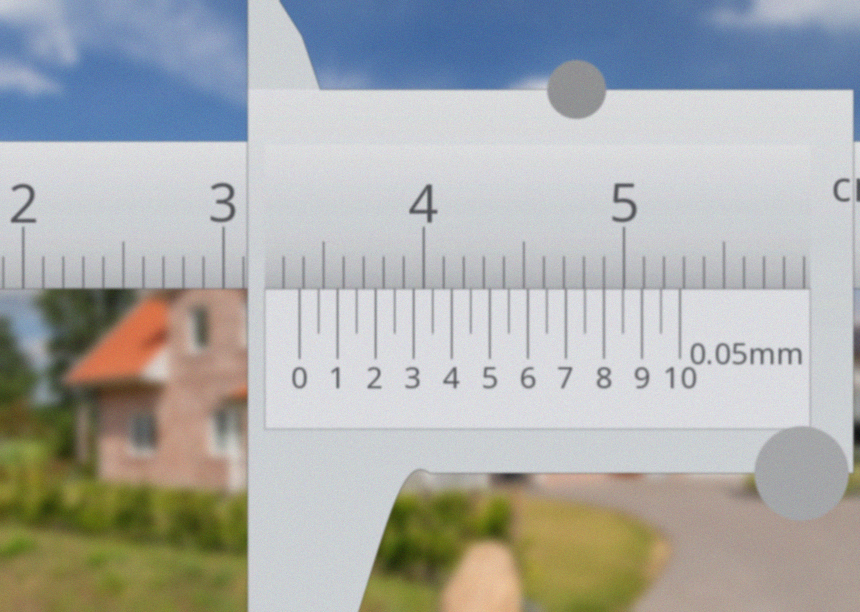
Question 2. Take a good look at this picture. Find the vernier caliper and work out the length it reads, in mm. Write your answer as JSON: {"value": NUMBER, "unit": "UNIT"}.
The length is {"value": 33.8, "unit": "mm"}
